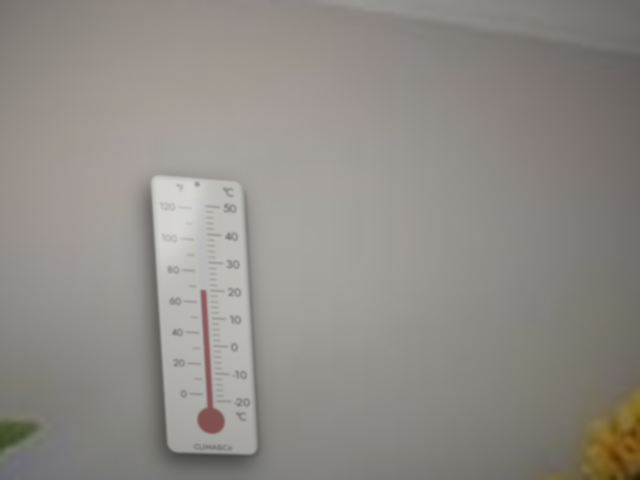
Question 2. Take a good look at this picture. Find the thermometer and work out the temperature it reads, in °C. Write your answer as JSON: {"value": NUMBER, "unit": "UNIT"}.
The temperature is {"value": 20, "unit": "°C"}
